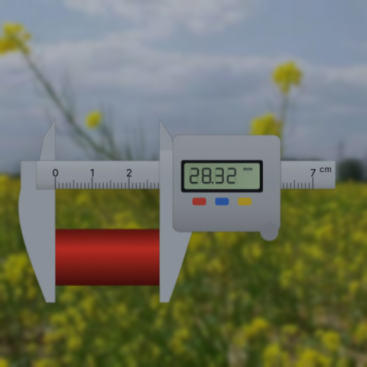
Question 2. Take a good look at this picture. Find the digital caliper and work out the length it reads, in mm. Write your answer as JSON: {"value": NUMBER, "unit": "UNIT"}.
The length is {"value": 28.32, "unit": "mm"}
